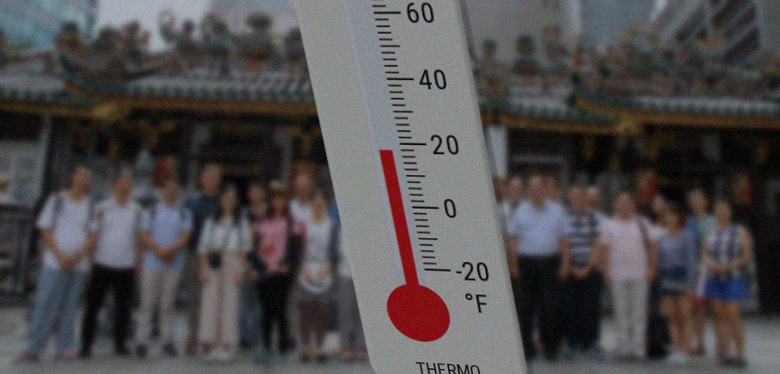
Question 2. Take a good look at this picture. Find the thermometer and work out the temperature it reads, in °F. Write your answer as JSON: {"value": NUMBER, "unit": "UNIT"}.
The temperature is {"value": 18, "unit": "°F"}
